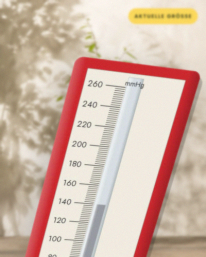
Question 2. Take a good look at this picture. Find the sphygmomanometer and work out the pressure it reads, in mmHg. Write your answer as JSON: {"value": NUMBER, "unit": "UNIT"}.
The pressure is {"value": 140, "unit": "mmHg"}
